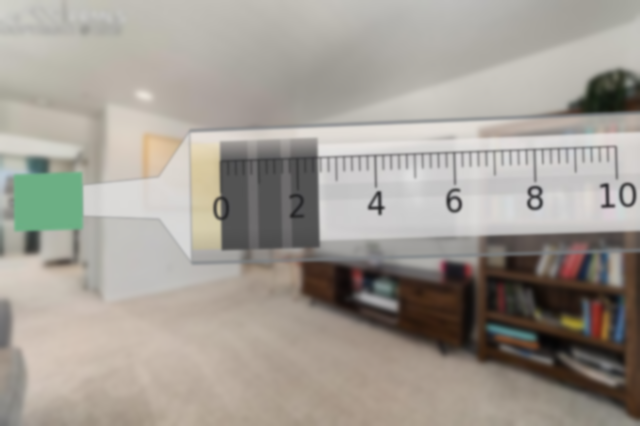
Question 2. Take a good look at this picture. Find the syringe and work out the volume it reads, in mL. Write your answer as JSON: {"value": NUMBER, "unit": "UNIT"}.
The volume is {"value": 0, "unit": "mL"}
